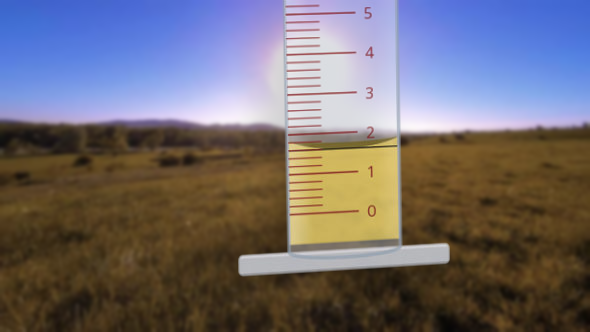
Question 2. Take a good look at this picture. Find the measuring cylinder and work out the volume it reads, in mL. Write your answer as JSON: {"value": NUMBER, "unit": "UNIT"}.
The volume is {"value": 1.6, "unit": "mL"}
